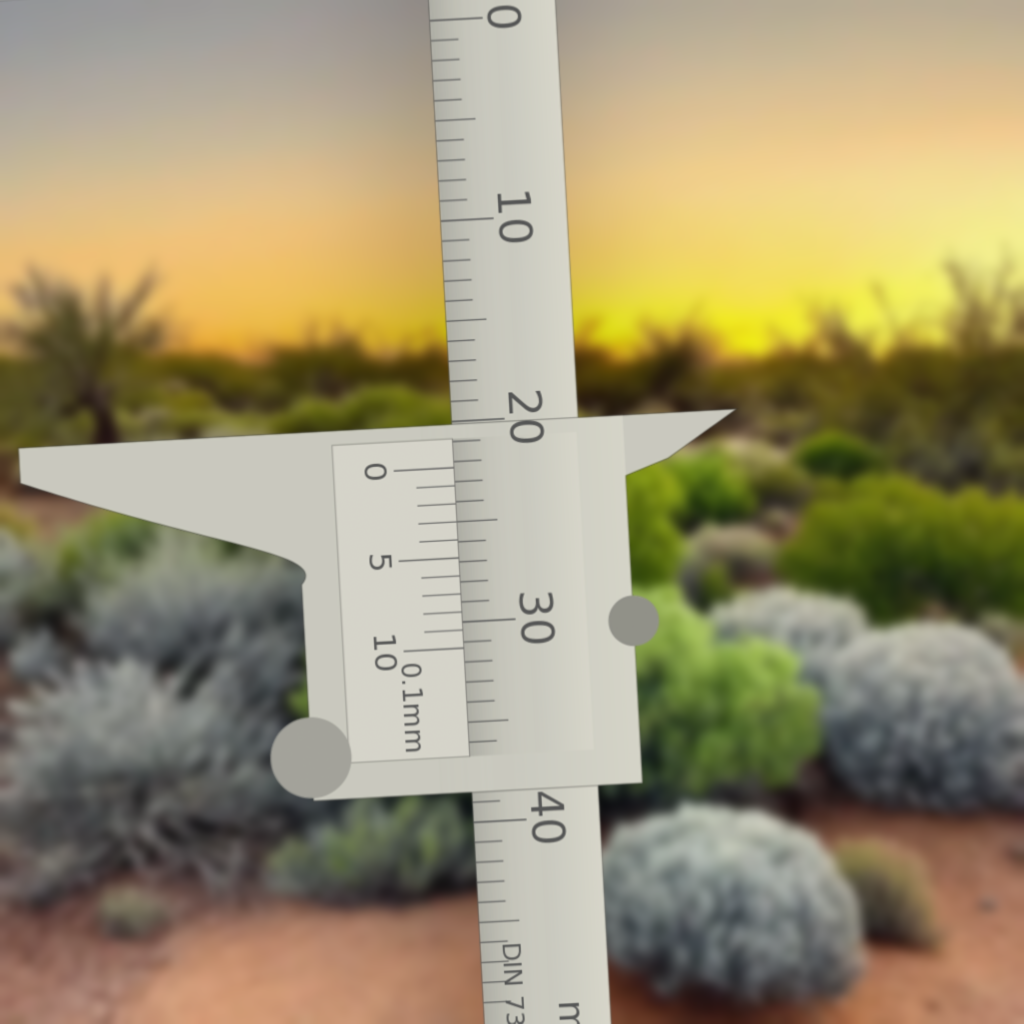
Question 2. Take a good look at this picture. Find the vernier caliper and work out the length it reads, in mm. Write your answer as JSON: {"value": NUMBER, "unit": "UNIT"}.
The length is {"value": 22.3, "unit": "mm"}
